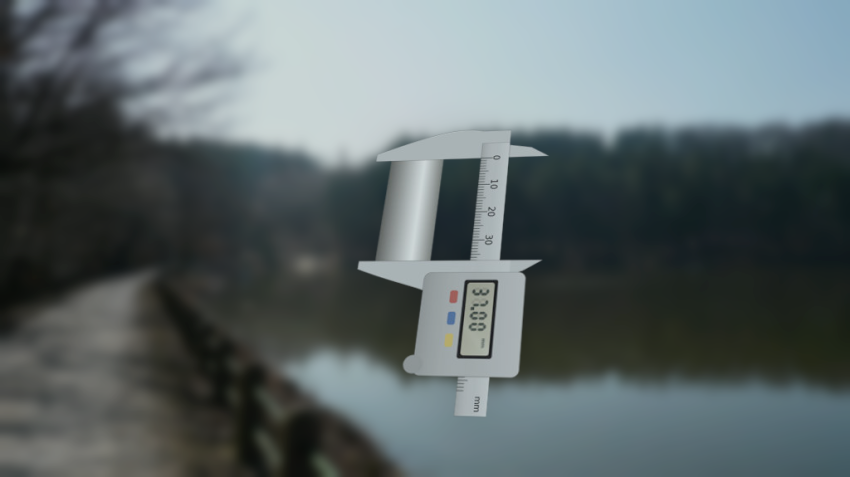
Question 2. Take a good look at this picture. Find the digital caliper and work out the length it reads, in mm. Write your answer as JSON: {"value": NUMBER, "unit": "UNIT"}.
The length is {"value": 37.00, "unit": "mm"}
